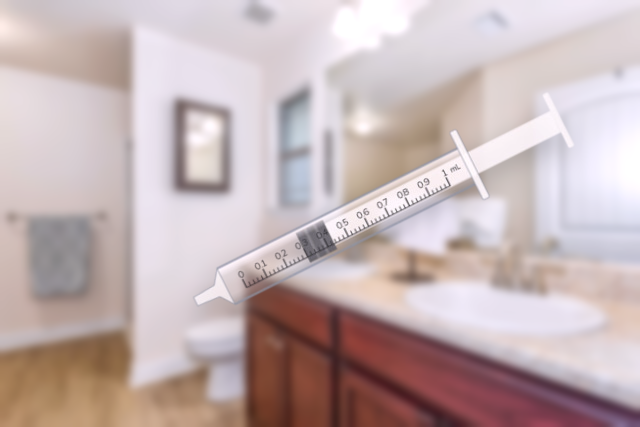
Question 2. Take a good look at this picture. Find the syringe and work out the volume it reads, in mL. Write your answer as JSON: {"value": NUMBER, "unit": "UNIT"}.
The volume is {"value": 0.3, "unit": "mL"}
